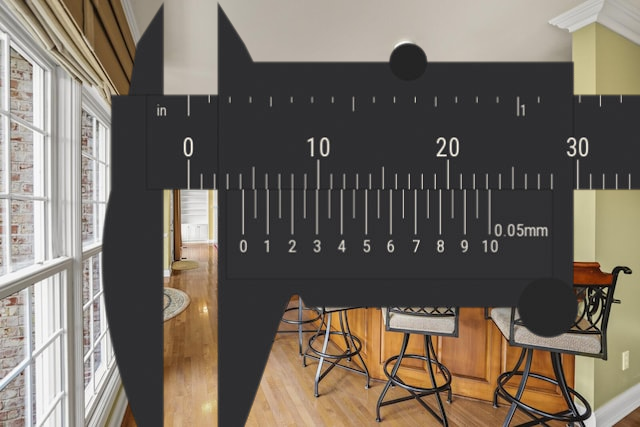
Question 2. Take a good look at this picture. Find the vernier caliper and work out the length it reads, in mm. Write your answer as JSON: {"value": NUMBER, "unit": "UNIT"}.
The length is {"value": 4.2, "unit": "mm"}
